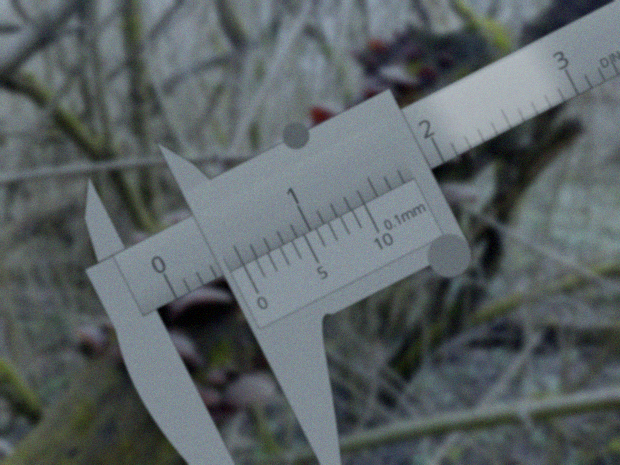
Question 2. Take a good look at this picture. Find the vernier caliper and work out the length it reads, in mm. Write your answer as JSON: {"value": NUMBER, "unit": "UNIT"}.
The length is {"value": 5.0, "unit": "mm"}
